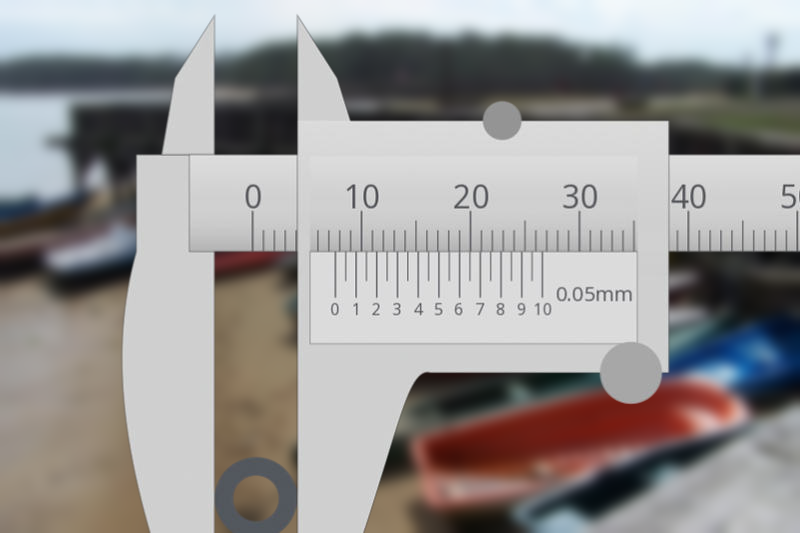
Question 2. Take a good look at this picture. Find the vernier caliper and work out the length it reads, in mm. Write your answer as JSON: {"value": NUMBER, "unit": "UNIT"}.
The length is {"value": 7.6, "unit": "mm"}
